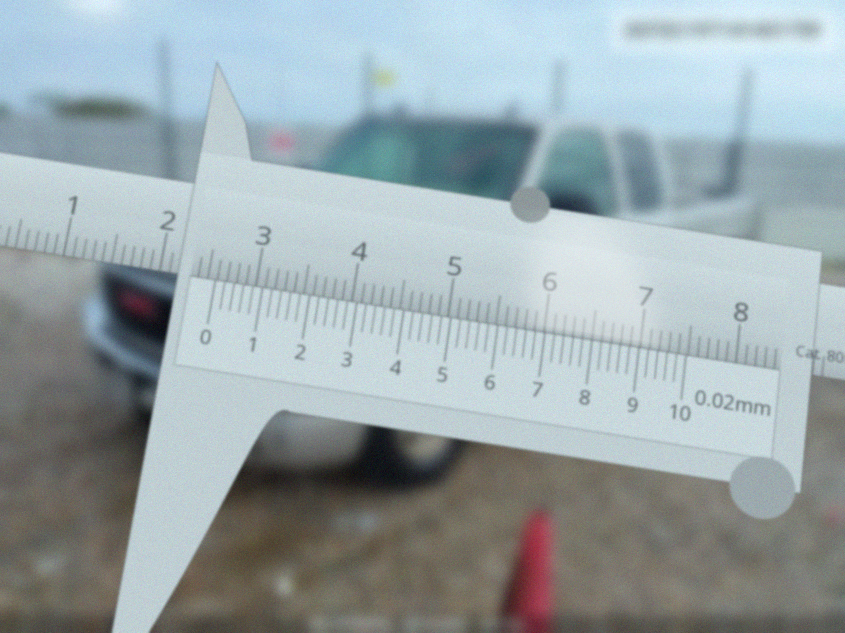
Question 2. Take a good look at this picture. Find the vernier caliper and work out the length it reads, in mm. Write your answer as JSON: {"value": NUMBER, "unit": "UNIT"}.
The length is {"value": 25.8, "unit": "mm"}
